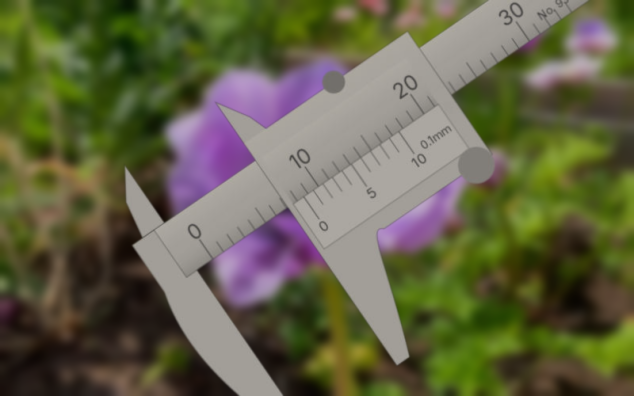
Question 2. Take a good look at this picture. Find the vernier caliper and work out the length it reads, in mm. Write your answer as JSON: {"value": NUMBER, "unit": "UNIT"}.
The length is {"value": 8.6, "unit": "mm"}
